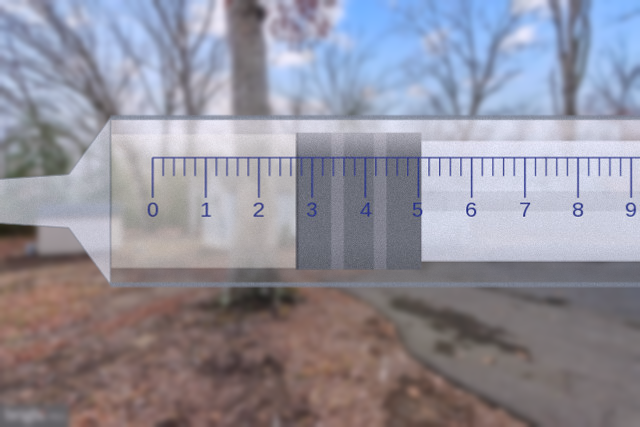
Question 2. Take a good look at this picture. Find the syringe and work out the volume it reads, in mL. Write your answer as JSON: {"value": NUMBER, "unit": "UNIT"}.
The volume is {"value": 2.7, "unit": "mL"}
